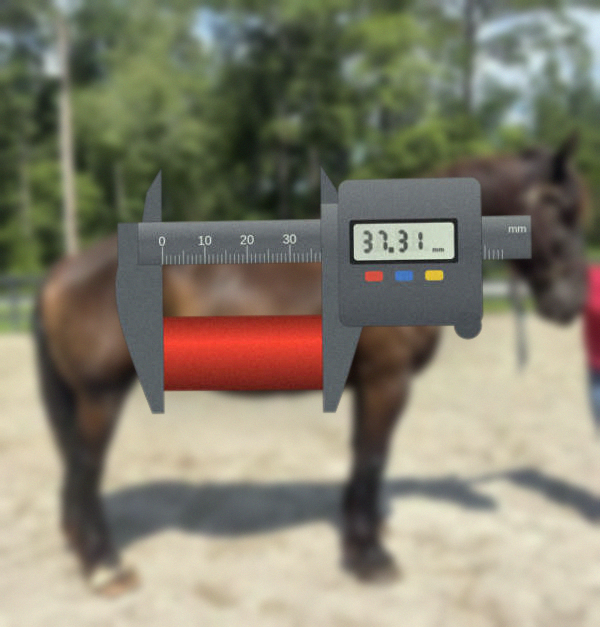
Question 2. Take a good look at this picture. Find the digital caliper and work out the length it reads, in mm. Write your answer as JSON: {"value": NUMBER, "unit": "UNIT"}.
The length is {"value": 37.31, "unit": "mm"}
